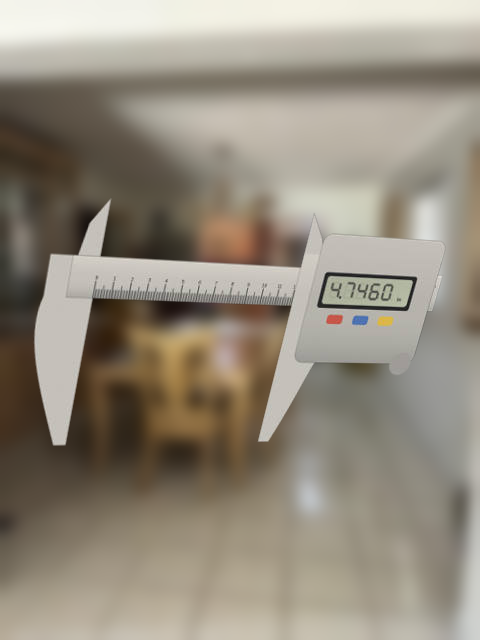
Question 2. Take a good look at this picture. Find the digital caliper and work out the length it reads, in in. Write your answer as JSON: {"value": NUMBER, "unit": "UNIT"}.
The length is {"value": 4.7460, "unit": "in"}
